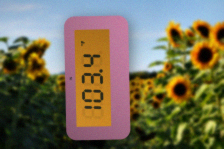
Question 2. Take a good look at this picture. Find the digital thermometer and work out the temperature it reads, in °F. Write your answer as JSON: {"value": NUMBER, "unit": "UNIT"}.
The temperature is {"value": 103.4, "unit": "°F"}
